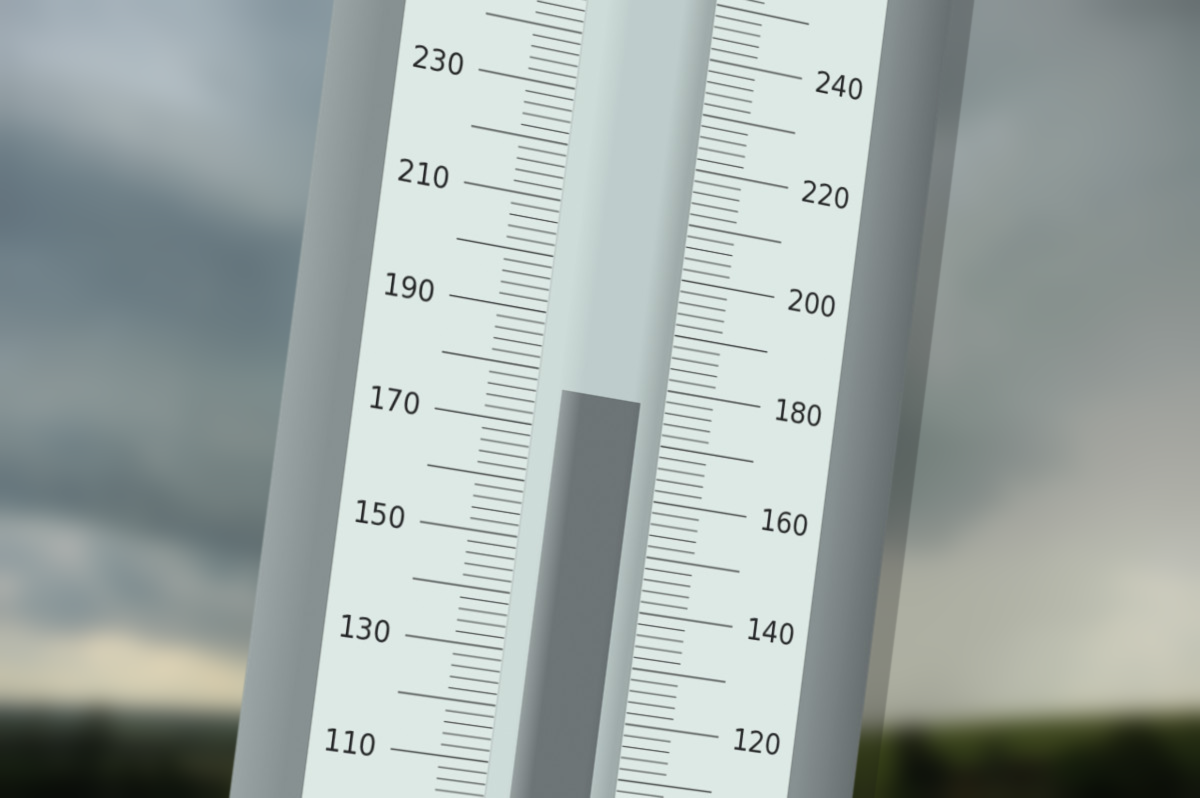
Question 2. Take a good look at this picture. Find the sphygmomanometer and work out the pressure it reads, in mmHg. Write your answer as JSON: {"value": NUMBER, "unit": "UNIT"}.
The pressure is {"value": 177, "unit": "mmHg"}
